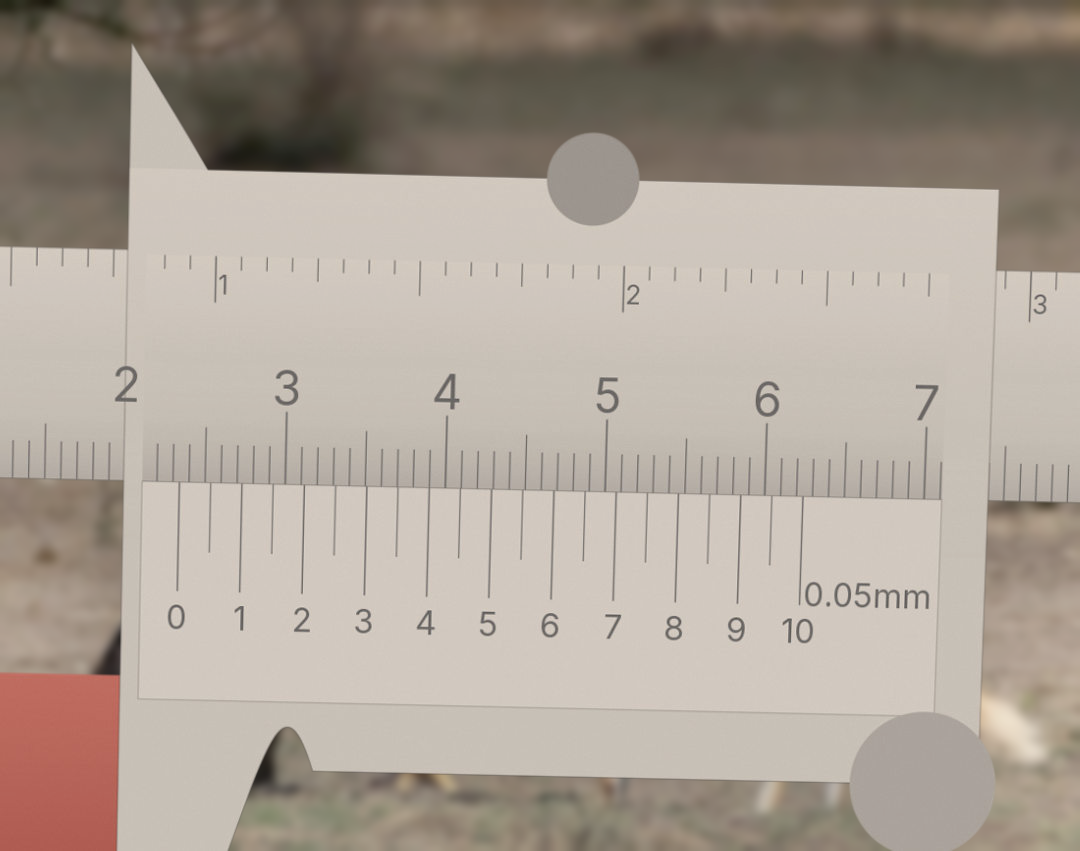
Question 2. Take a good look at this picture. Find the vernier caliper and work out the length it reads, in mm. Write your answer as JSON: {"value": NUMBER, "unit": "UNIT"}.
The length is {"value": 23.4, "unit": "mm"}
